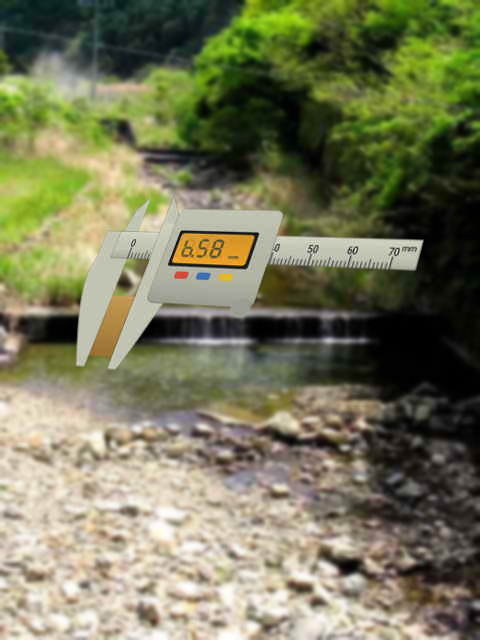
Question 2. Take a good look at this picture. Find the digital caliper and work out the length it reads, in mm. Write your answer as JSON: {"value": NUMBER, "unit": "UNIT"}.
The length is {"value": 6.58, "unit": "mm"}
